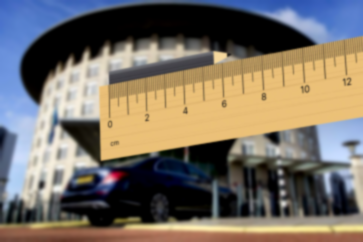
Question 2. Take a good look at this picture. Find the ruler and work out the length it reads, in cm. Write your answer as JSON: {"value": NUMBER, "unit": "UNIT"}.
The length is {"value": 6.5, "unit": "cm"}
